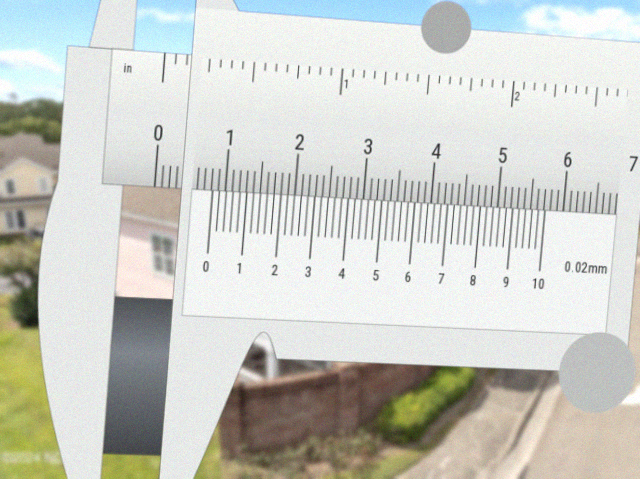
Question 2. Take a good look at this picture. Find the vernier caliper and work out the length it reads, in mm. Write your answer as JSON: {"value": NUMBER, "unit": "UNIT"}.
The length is {"value": 8.2, "unit": "mm"}
